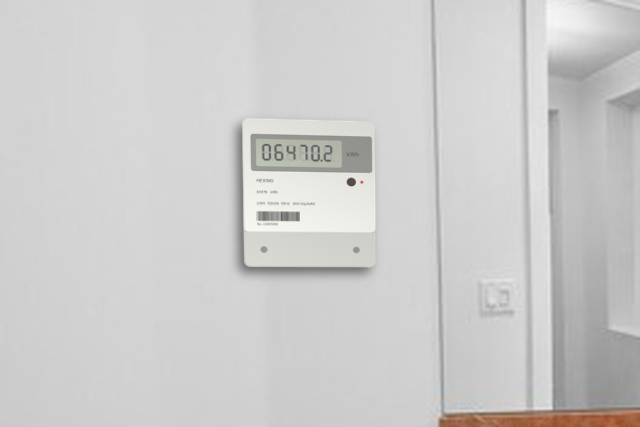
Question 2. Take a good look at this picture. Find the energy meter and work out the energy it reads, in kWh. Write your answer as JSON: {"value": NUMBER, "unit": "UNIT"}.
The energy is {"value": 6470.2, "unit": "kWh"}
